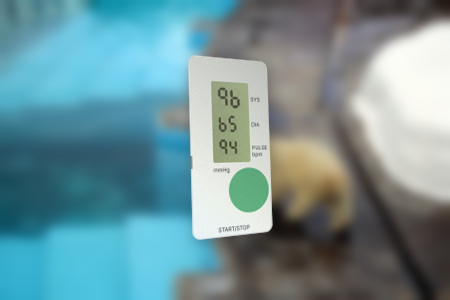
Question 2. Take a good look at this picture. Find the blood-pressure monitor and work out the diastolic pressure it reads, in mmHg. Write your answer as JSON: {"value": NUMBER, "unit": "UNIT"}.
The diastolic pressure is {"value": 65, "unit": "mmHg"}
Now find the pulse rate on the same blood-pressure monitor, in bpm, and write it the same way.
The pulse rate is {"value": 94, "unit": "bpm"}
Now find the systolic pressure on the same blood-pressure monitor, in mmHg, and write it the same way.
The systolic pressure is {"value": 96, "unit": "mmHg"}
